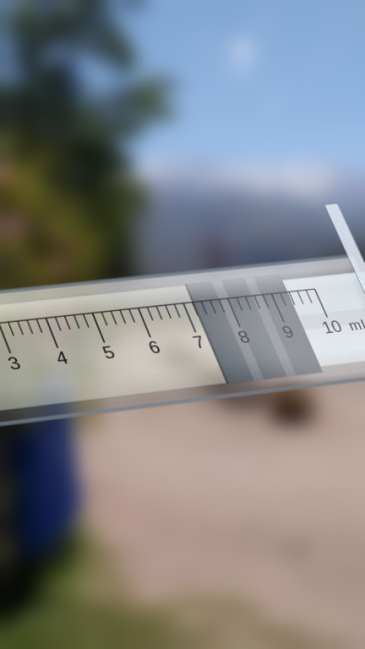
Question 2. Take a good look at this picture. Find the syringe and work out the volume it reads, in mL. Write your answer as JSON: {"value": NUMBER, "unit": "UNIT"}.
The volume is {"value": 7.2, "unit": "mL"}
